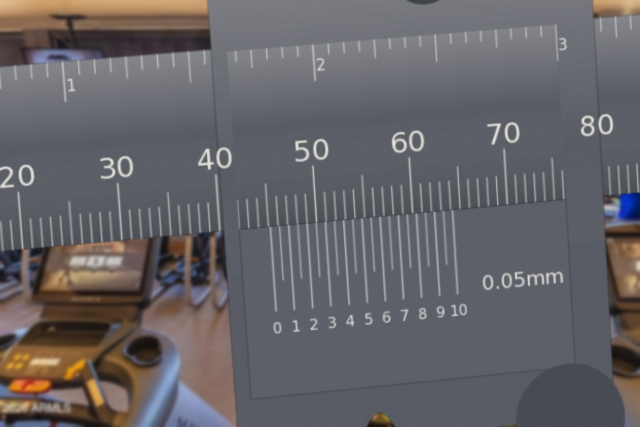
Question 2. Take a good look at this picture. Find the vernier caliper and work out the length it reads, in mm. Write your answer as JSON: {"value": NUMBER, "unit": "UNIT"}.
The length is {"value": 45.2, "unit": "mm"}
